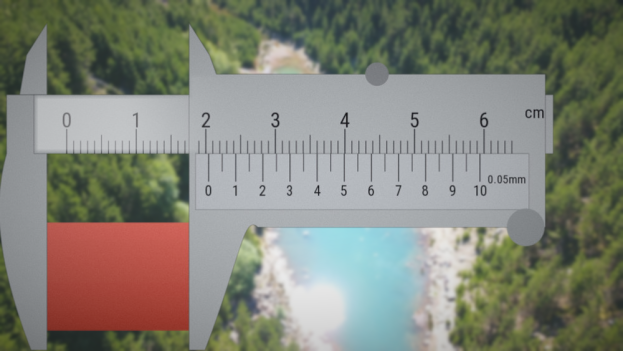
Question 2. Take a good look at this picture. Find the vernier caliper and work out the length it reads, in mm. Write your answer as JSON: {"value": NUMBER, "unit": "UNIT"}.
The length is {"value": 20.4, "unit": "mm"}
